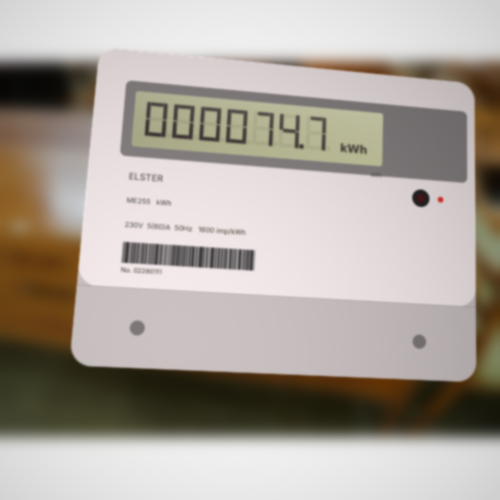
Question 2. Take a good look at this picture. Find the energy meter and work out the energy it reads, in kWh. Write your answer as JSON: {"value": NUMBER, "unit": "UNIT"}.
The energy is {"value": 74.7, "unit": "kWh"}
